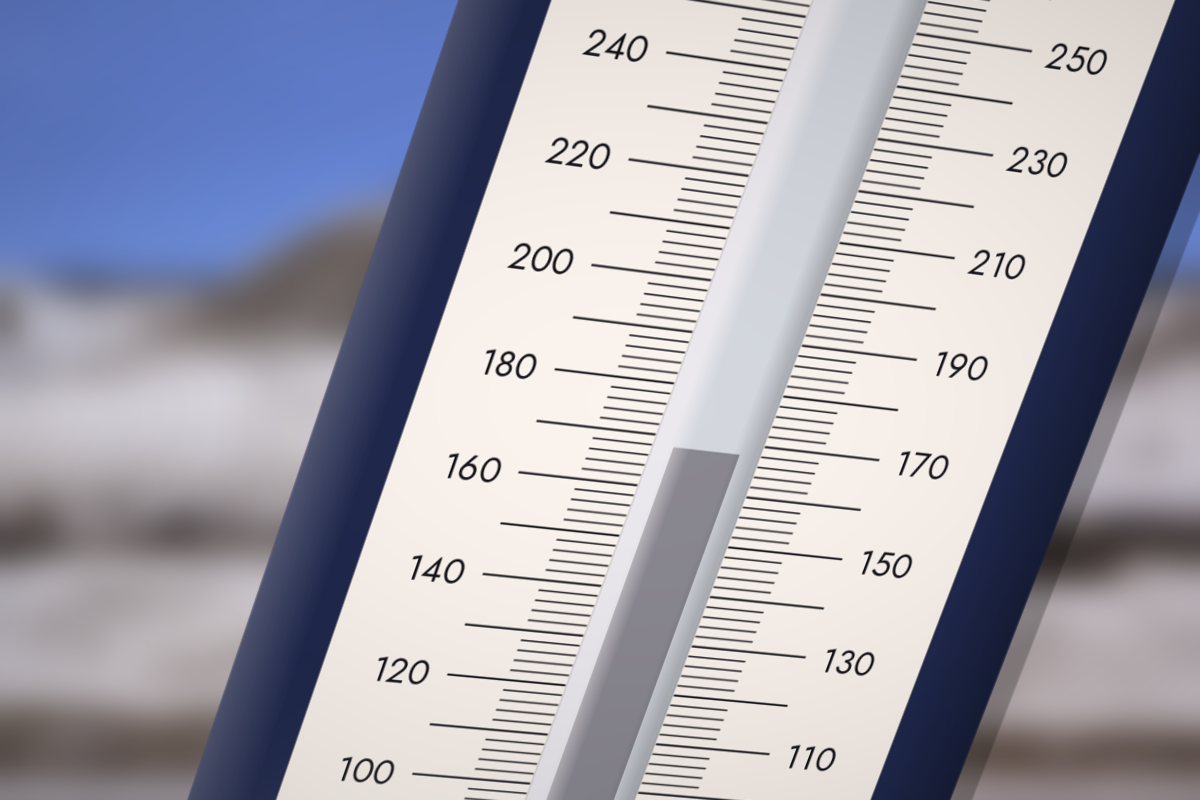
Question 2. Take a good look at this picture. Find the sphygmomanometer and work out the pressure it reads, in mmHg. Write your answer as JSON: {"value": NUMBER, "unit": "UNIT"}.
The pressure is {"value": 168, "unit": "mmHg"}
